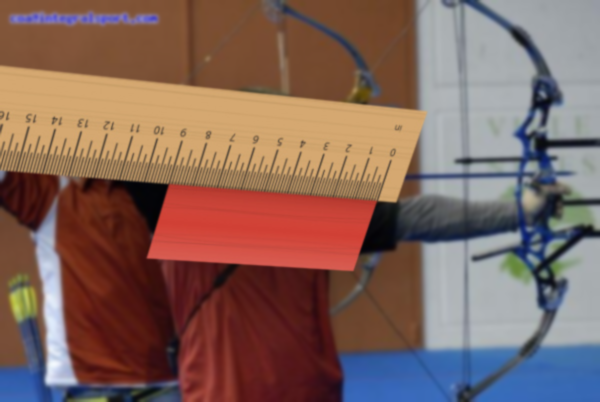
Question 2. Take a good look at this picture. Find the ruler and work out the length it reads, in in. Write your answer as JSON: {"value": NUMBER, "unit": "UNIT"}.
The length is {"value": 9, "unit": "in"}
